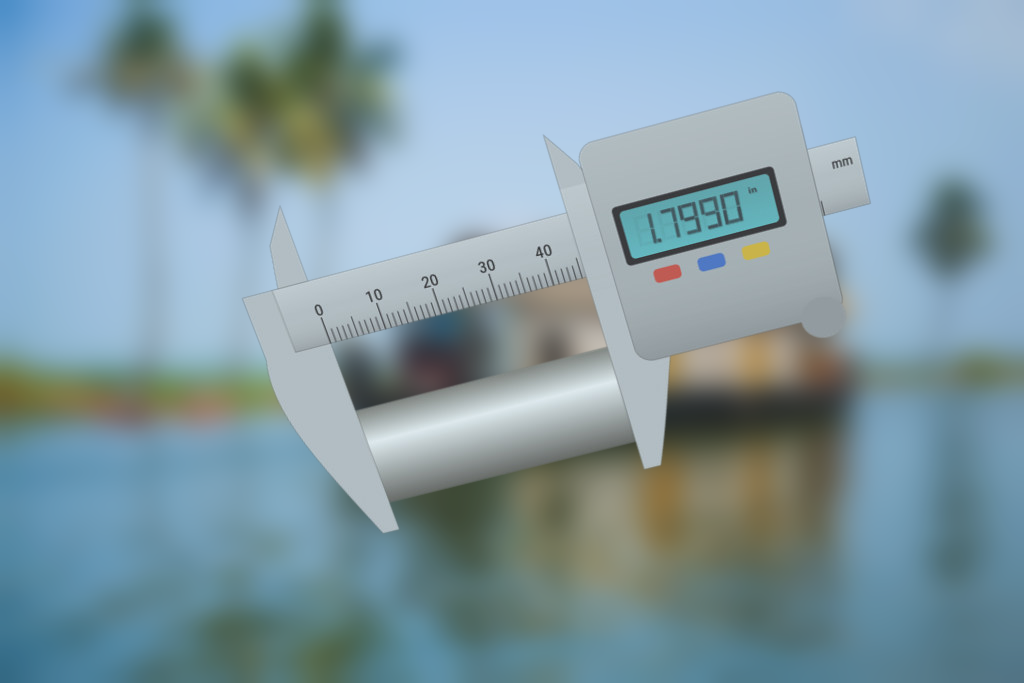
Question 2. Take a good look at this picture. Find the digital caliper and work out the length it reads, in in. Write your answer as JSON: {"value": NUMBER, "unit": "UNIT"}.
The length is {"value": 1.7990, "unit": "in"}
